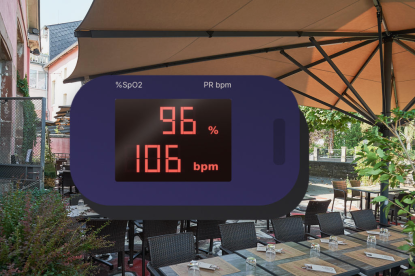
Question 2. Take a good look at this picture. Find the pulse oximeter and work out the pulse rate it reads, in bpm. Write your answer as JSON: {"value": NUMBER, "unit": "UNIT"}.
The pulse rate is {"value": 106, "unit": "bpm"}
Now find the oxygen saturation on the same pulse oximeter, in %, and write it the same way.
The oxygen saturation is {"value": 96, "unit": "%"}
